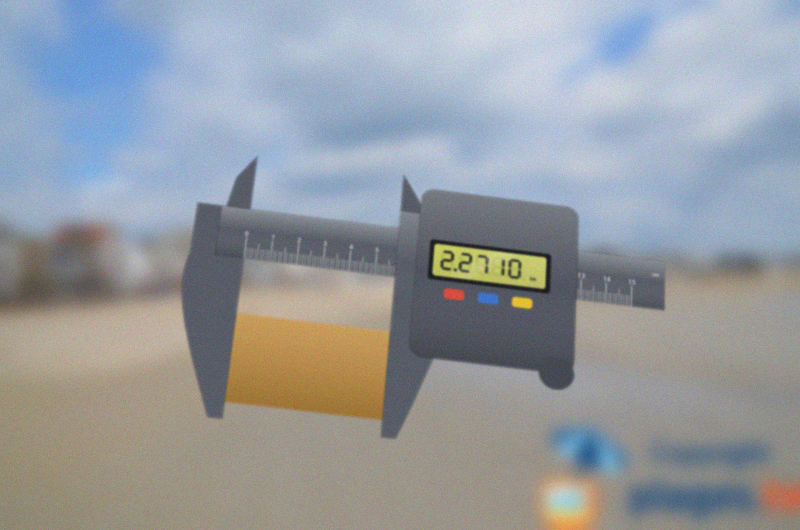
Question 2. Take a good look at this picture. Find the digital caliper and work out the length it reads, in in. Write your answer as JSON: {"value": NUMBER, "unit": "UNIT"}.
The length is {"value": 2.2710, "unit": "in"}
